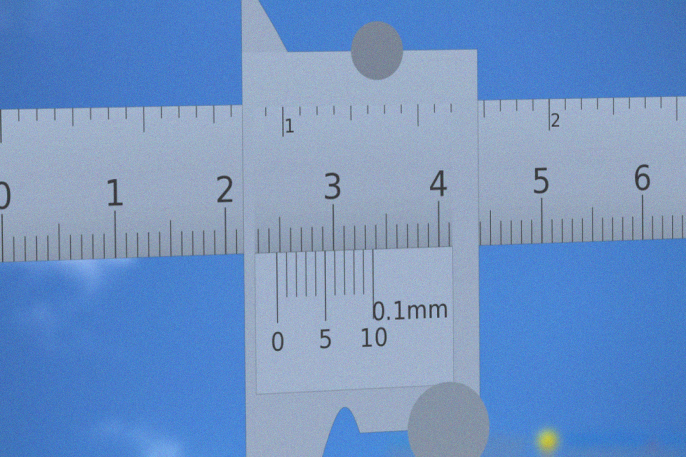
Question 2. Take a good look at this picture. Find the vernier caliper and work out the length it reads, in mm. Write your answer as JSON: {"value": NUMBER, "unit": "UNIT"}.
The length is {"value": 24.7, "unit": "mm"}
